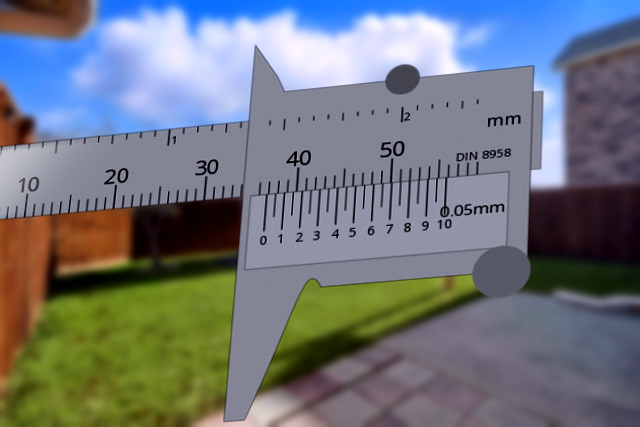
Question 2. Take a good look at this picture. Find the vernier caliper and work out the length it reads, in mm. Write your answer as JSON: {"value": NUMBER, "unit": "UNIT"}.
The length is {"value": 36.8, "unit": "mm"}
